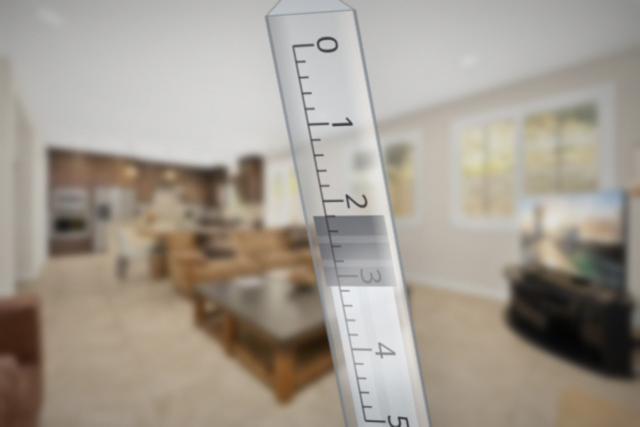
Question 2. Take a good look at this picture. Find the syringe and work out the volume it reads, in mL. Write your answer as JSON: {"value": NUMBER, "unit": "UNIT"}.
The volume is {"value": 2.2, "unit": "mL"}
